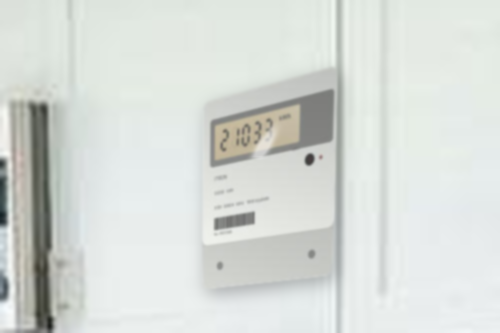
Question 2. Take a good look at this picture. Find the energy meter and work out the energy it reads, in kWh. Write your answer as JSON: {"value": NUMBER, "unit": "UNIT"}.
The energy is {"value": 21033, "unit": "kWh"}
